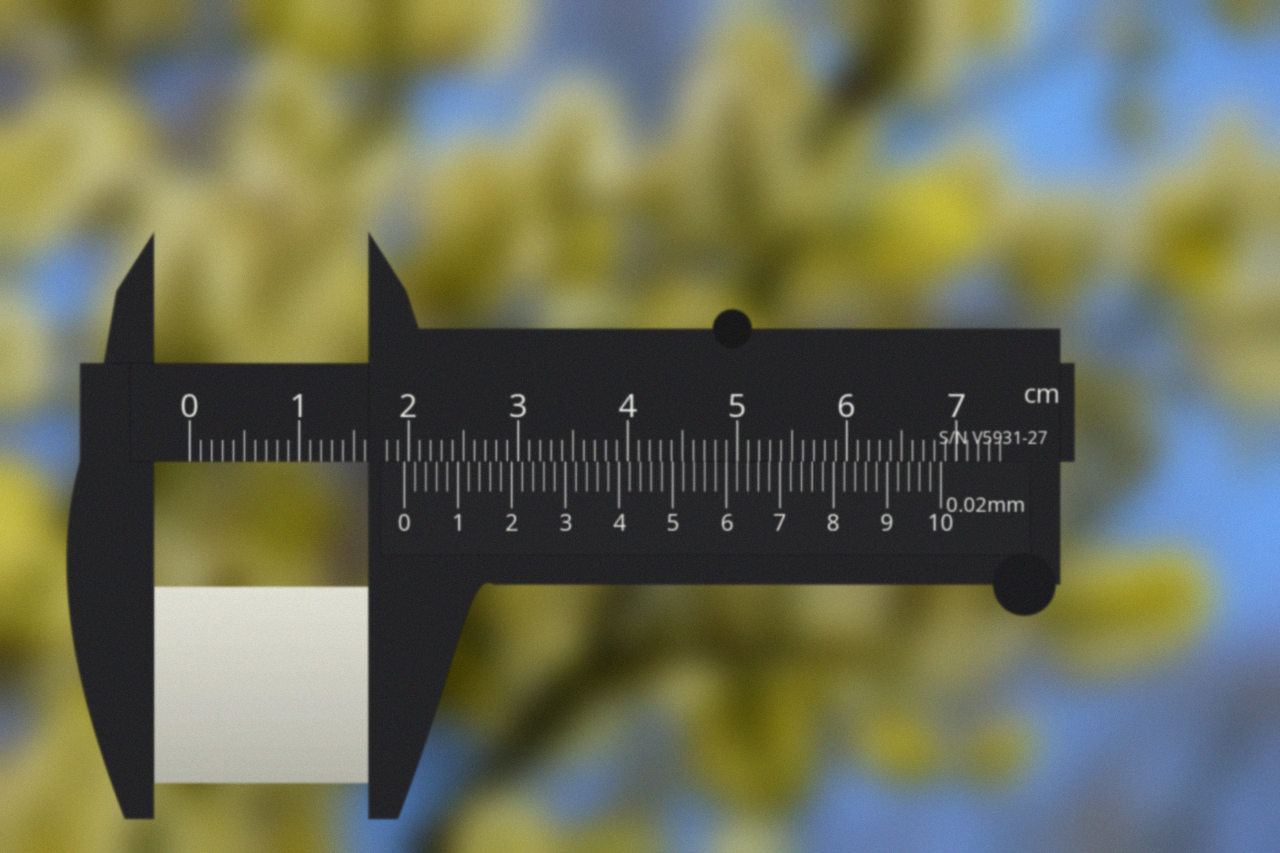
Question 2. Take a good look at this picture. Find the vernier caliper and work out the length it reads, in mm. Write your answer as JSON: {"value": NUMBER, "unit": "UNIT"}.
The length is {"value": 19.6, "unit": "mm"}
